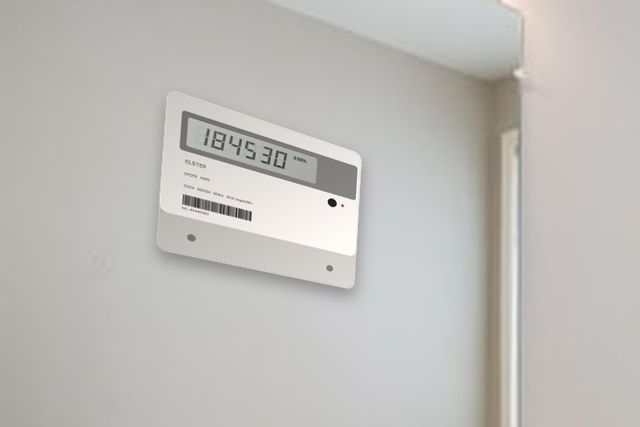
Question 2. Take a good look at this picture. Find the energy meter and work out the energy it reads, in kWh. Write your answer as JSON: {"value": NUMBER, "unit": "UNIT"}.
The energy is {"value": 184530, "unit": "kWh"}
